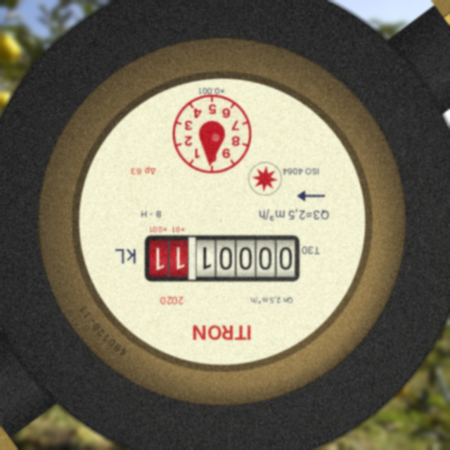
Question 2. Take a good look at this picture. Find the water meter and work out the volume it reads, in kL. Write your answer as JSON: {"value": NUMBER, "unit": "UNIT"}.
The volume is {"value": 1.110, "unit": "kL"}
